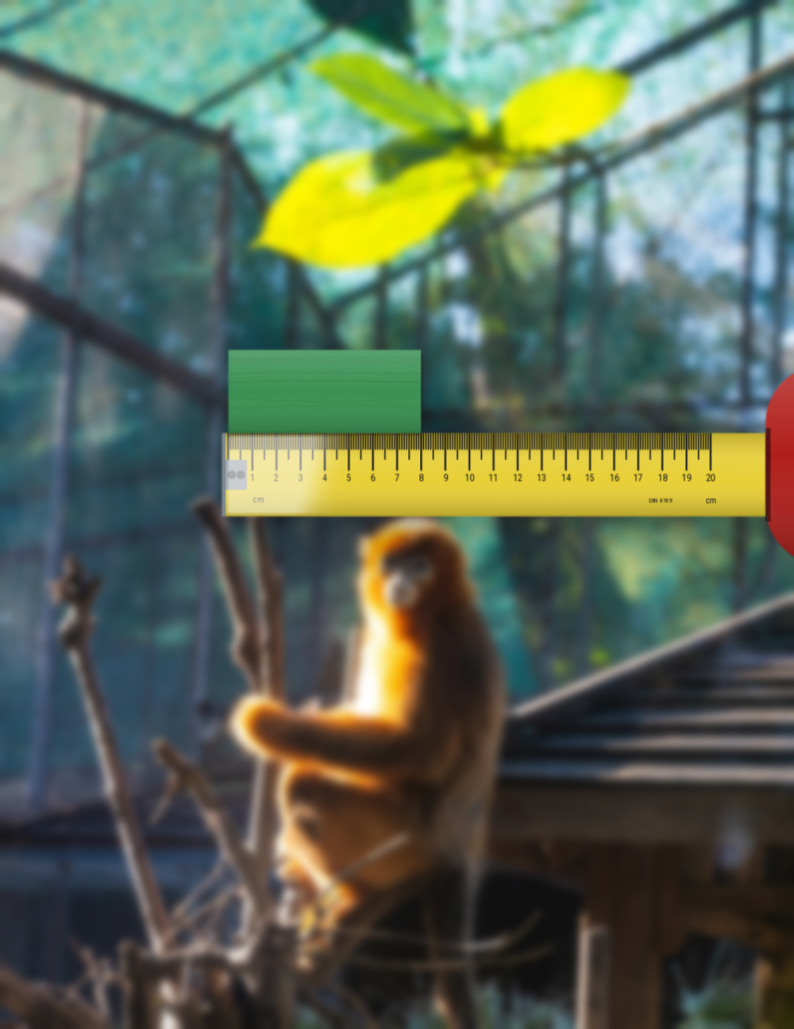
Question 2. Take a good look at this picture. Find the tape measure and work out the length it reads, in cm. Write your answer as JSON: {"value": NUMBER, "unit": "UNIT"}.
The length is {"value": 8, "unit": "cm"}
